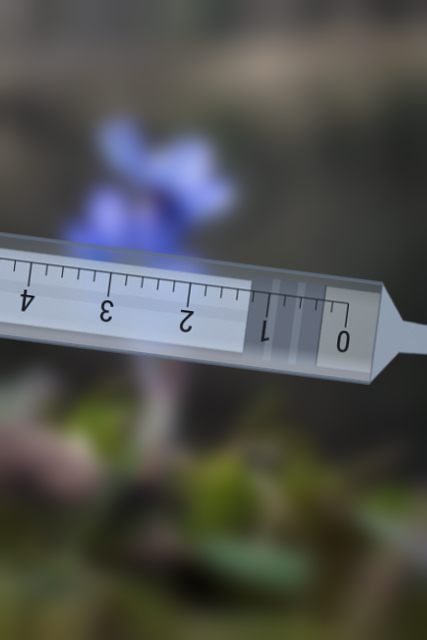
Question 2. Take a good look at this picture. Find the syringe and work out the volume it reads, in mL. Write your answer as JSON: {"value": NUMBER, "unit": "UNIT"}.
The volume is {"value": 0.3, "unit": "mL"}
